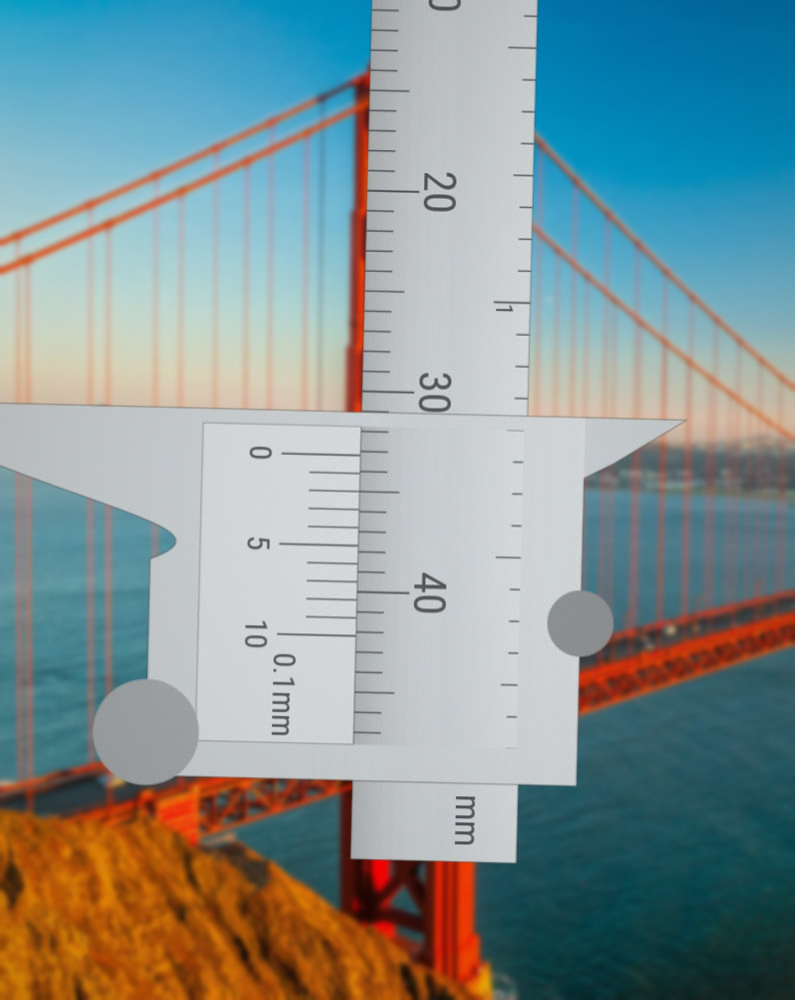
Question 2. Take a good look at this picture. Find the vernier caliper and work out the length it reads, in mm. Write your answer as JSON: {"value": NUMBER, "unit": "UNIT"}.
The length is {"value": 33.2, "unit": "mm"}
